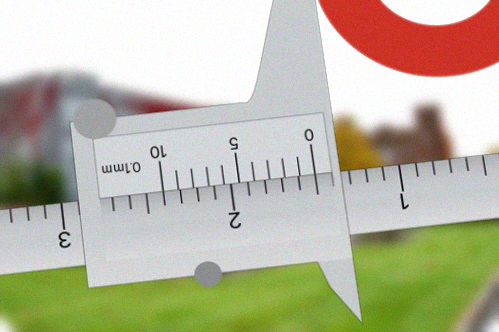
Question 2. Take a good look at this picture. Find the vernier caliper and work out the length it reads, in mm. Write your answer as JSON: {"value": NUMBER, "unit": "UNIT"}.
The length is {"value": 15.0, "unit": "mm"}
